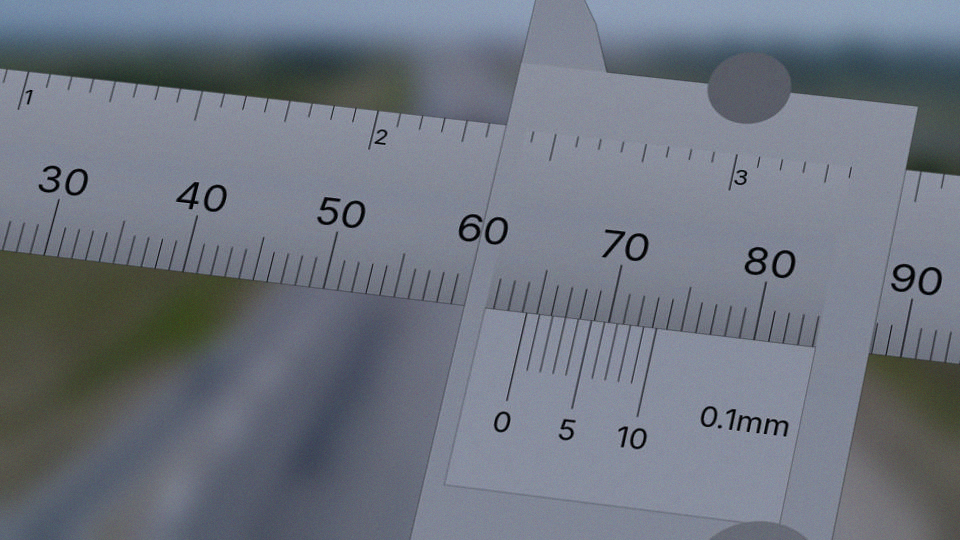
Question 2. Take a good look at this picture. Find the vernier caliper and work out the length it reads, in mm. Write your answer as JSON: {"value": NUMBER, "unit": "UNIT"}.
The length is {"value": 64.3, "unit": "mm"}
